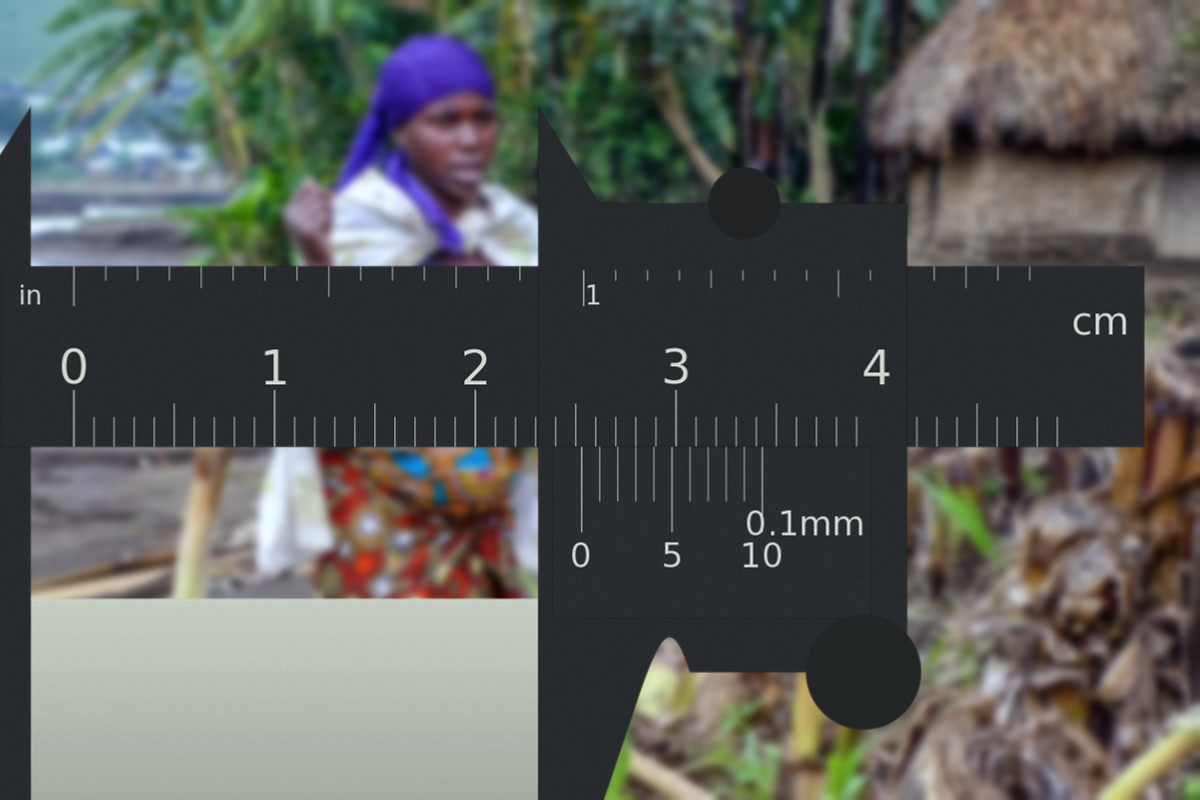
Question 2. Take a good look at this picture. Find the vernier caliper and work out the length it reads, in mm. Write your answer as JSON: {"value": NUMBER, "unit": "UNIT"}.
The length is {"value": 25.3, "unit": "mm"}
